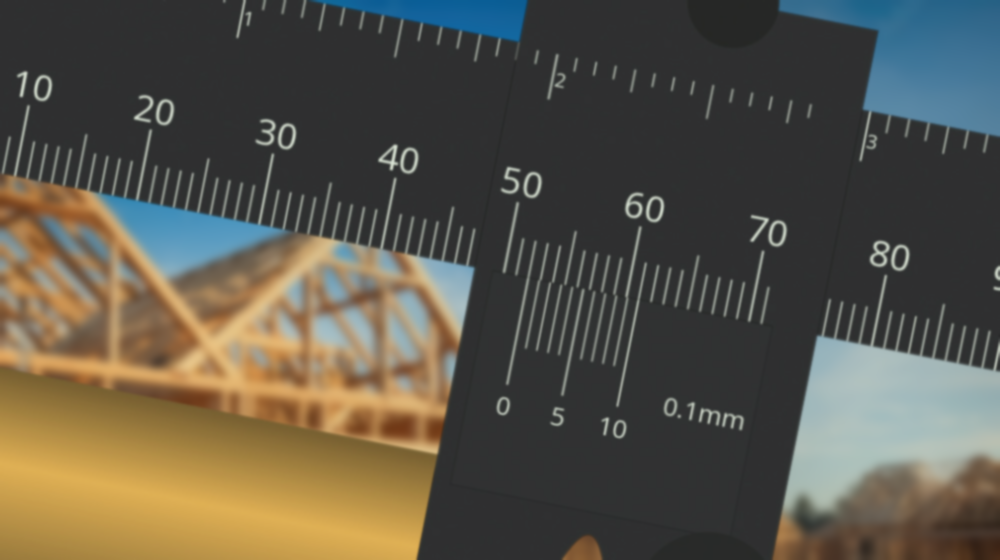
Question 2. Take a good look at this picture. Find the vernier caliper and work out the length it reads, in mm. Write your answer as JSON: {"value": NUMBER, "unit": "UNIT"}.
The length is {"value": 52.0, "unit": "mm"}
